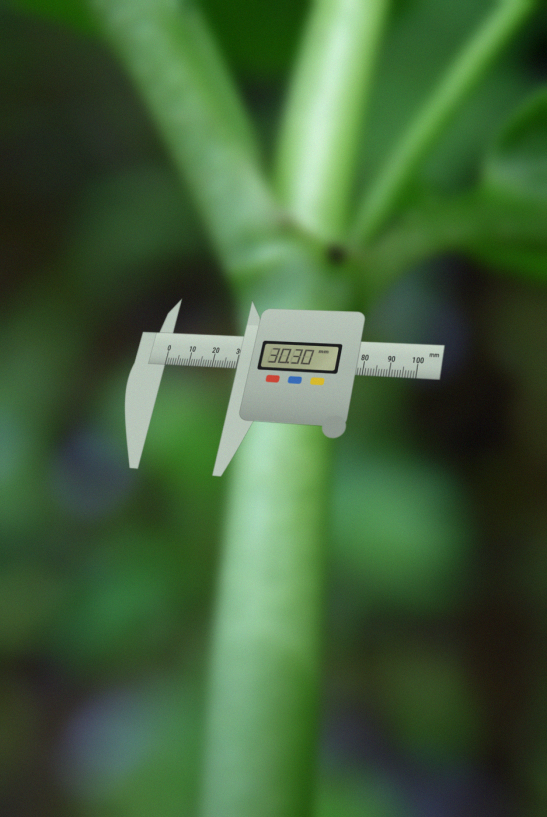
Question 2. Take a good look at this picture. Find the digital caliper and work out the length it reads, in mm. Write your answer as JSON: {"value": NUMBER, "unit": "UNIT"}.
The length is {"value": 30.30, "unit": "mm"}
